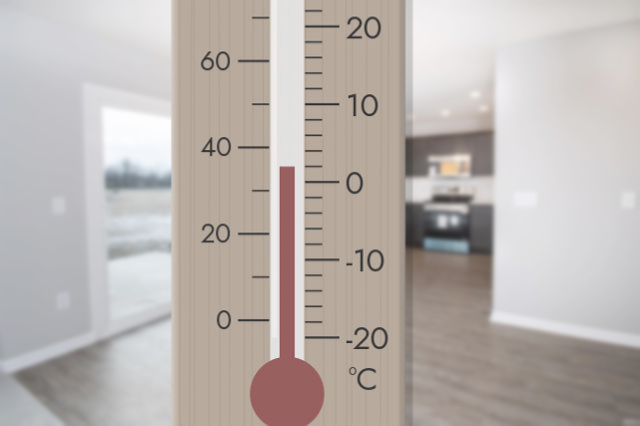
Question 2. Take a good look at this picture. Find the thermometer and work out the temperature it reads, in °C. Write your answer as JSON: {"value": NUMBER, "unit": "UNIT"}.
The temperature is {"value": 2, "unit": "°C"}
